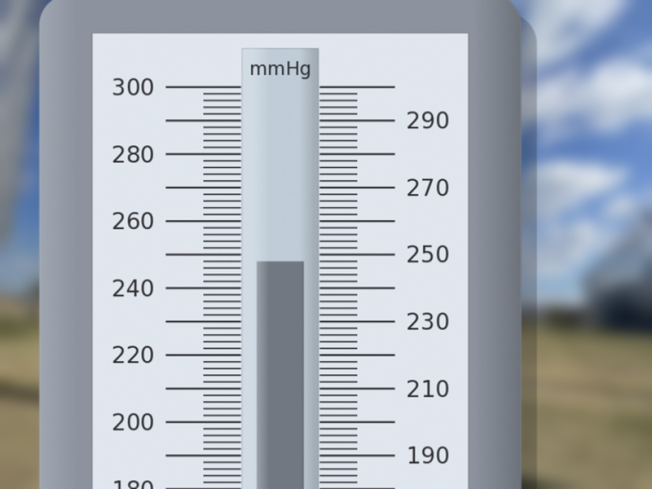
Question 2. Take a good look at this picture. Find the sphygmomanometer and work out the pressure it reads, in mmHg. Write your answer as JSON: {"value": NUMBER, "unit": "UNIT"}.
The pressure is {"value": 248, "unit": "mmHg"}
